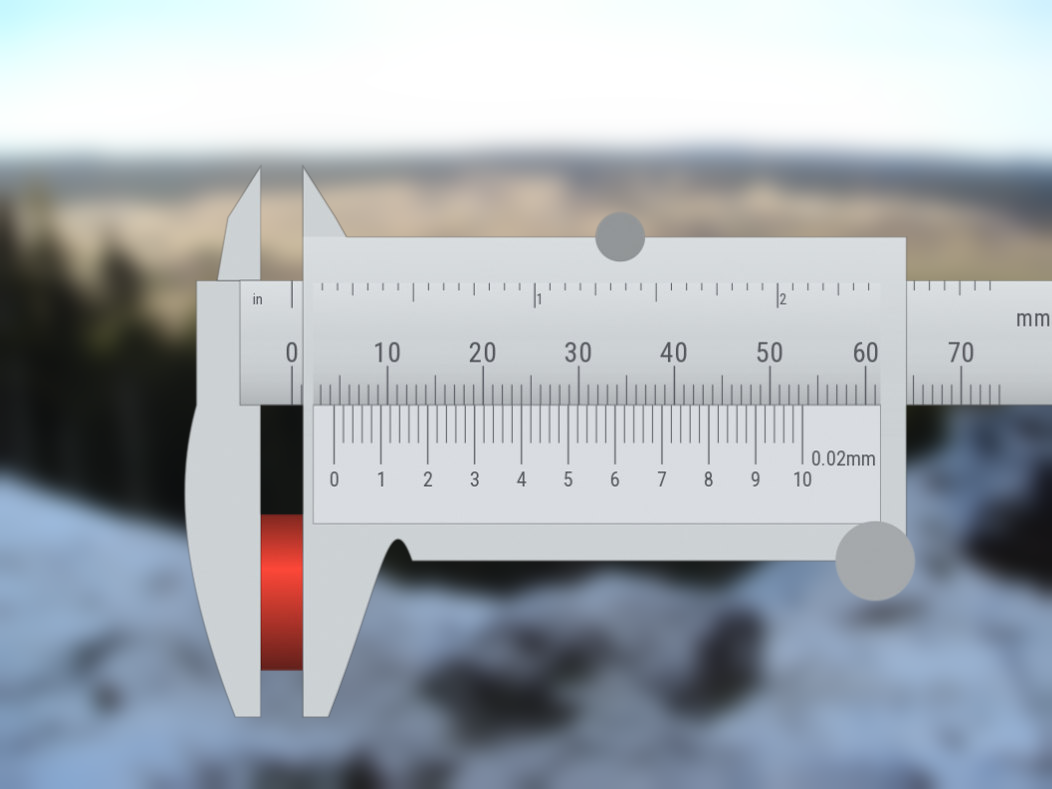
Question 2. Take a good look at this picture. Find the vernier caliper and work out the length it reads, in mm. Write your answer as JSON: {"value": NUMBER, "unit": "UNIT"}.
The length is {"value": 4.4, "unit": "mm"}
